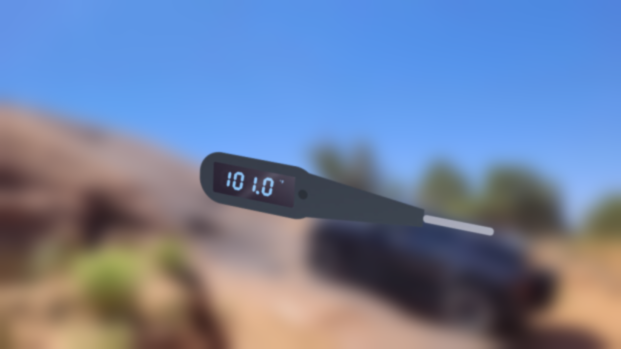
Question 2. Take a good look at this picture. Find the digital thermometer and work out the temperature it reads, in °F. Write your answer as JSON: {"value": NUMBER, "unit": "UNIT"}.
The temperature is {"value": 101.0, "unit": "°F"}
